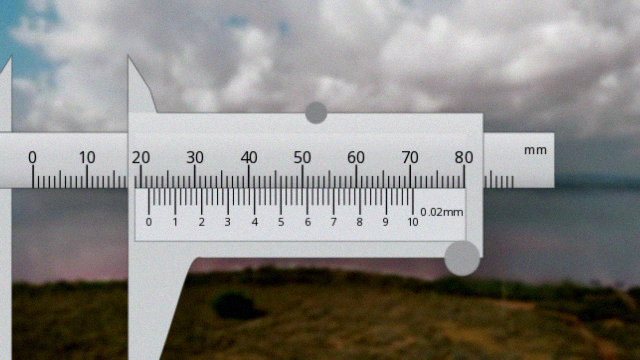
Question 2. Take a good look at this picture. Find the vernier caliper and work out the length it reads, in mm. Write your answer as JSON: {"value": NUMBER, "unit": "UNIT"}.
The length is {"value": 21.5, "unit": "mm"}
